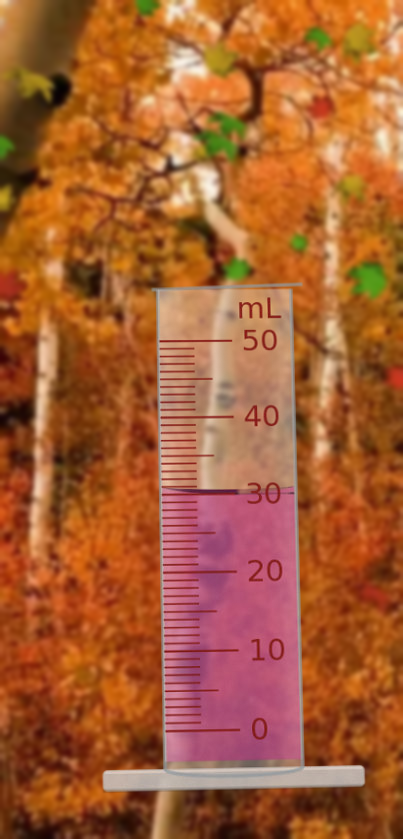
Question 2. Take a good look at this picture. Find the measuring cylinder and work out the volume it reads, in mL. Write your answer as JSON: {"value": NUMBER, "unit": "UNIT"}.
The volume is {"value": 30, "unit": "mL"}
